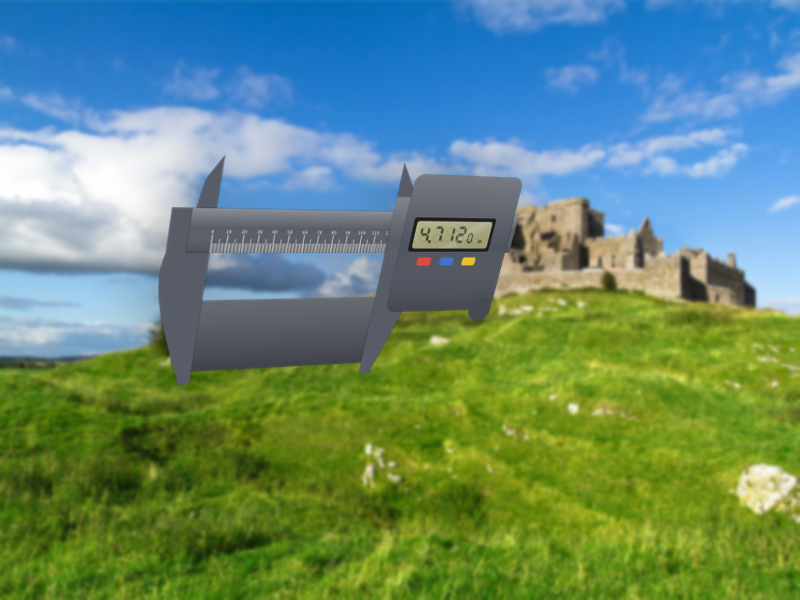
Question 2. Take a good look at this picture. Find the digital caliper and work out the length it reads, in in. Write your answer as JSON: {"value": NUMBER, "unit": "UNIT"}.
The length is {"value": 4.7120, "unit": "in"}
